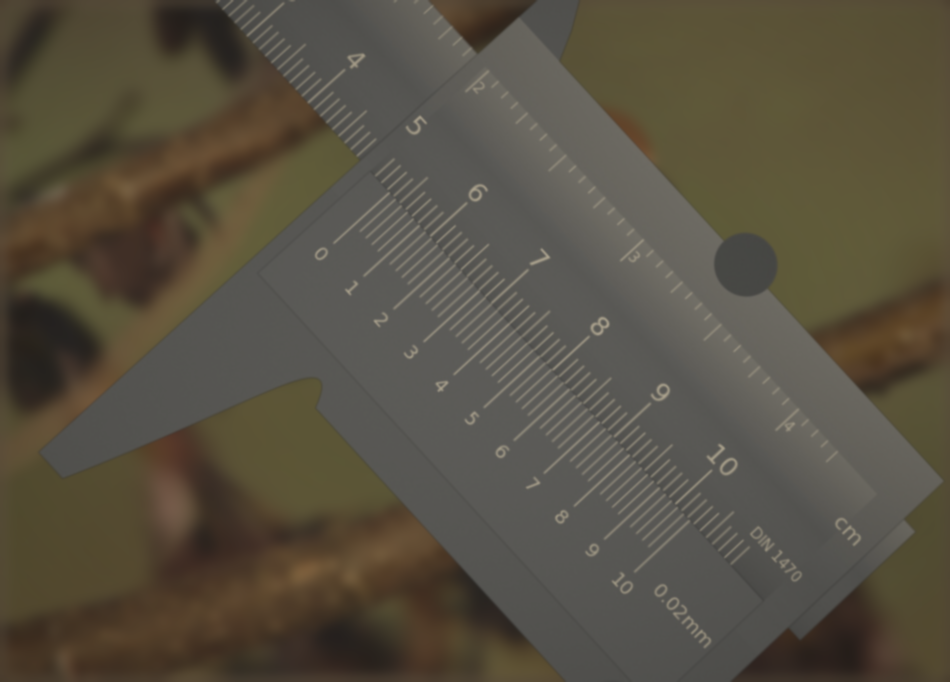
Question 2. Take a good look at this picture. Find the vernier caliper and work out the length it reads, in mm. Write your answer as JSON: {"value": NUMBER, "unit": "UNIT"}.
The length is {"value": 53.4, "unit": "mm"}
